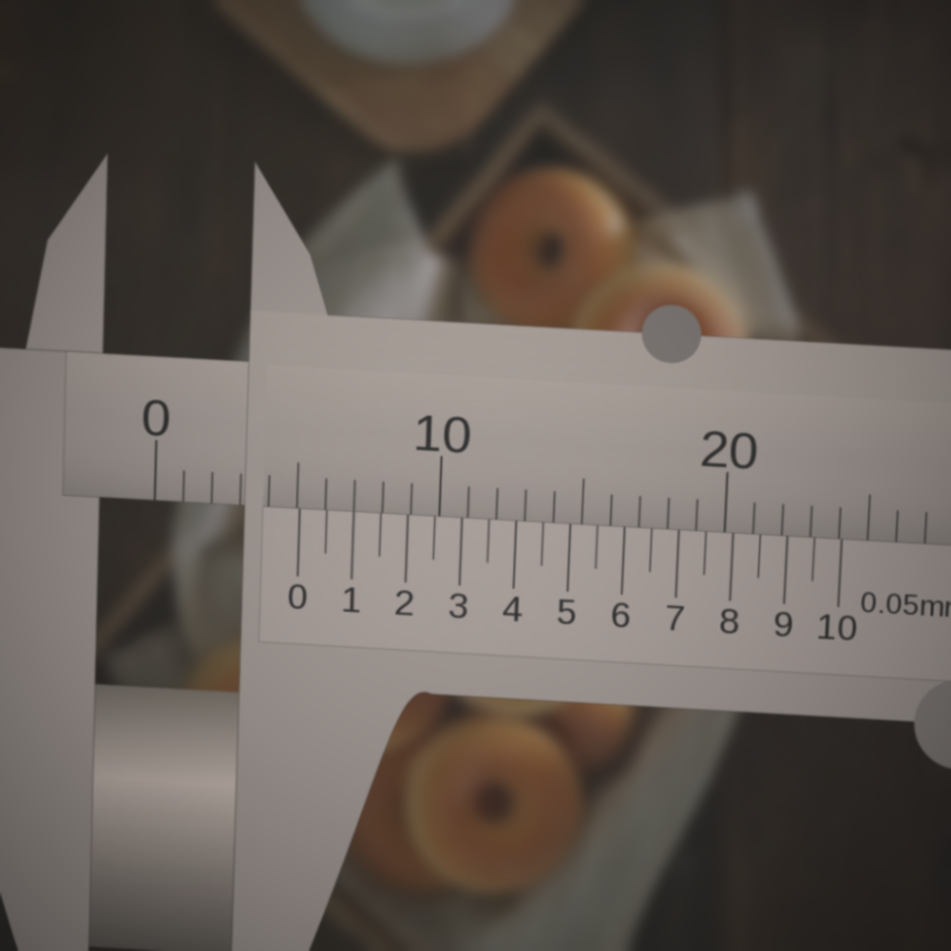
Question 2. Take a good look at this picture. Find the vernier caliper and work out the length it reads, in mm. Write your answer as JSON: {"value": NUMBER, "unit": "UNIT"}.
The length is {"value": 5.10, "unit": "mm"}
